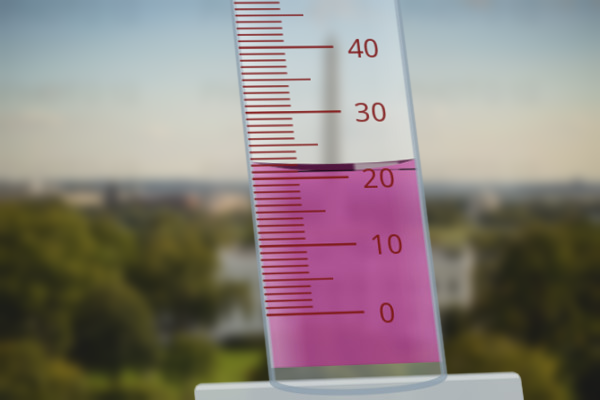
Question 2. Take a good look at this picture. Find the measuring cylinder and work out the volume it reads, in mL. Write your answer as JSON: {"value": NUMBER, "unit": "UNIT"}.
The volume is {"value": 21, "unit": "mL"}
